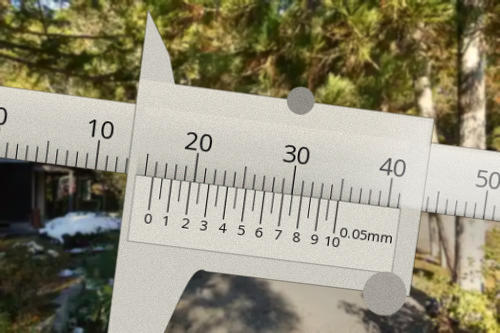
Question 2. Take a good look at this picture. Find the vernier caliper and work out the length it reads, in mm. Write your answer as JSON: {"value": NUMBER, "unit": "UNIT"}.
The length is {"value": 15.8, "unit": "mm"}
